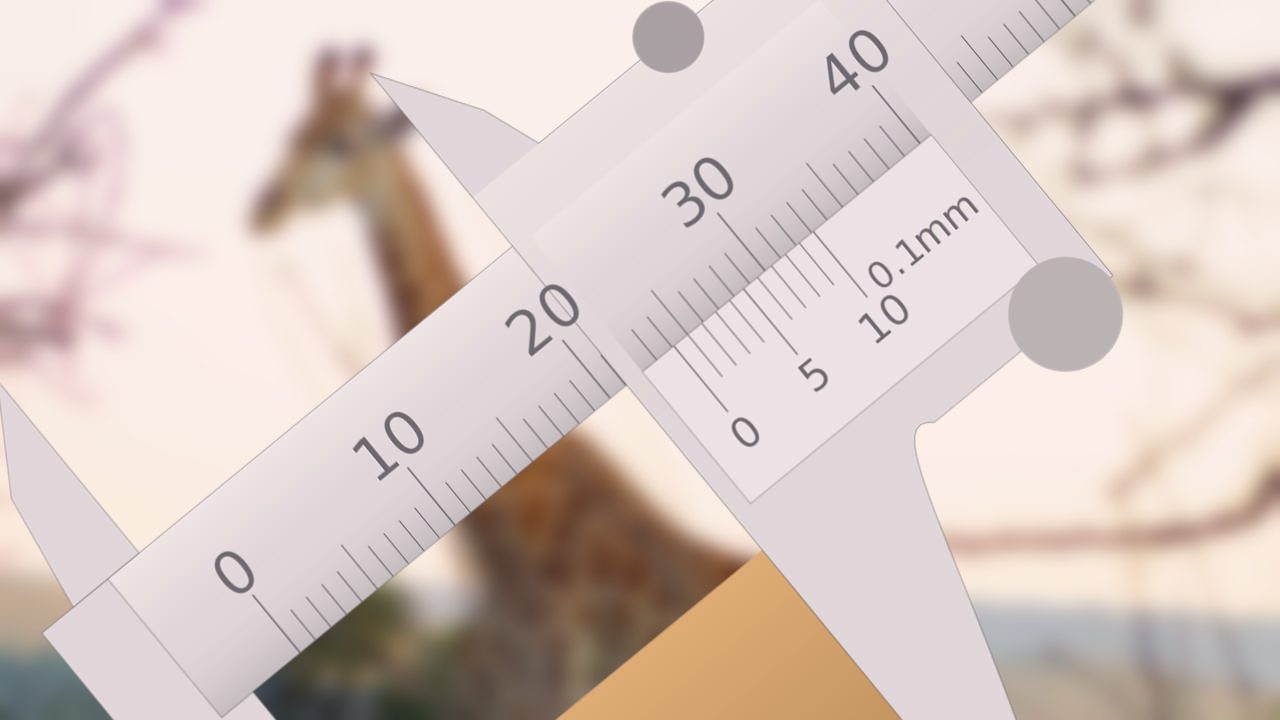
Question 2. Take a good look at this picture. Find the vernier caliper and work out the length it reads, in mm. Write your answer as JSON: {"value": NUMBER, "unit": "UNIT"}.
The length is {"value": 24.1, "unit": "mm"}
